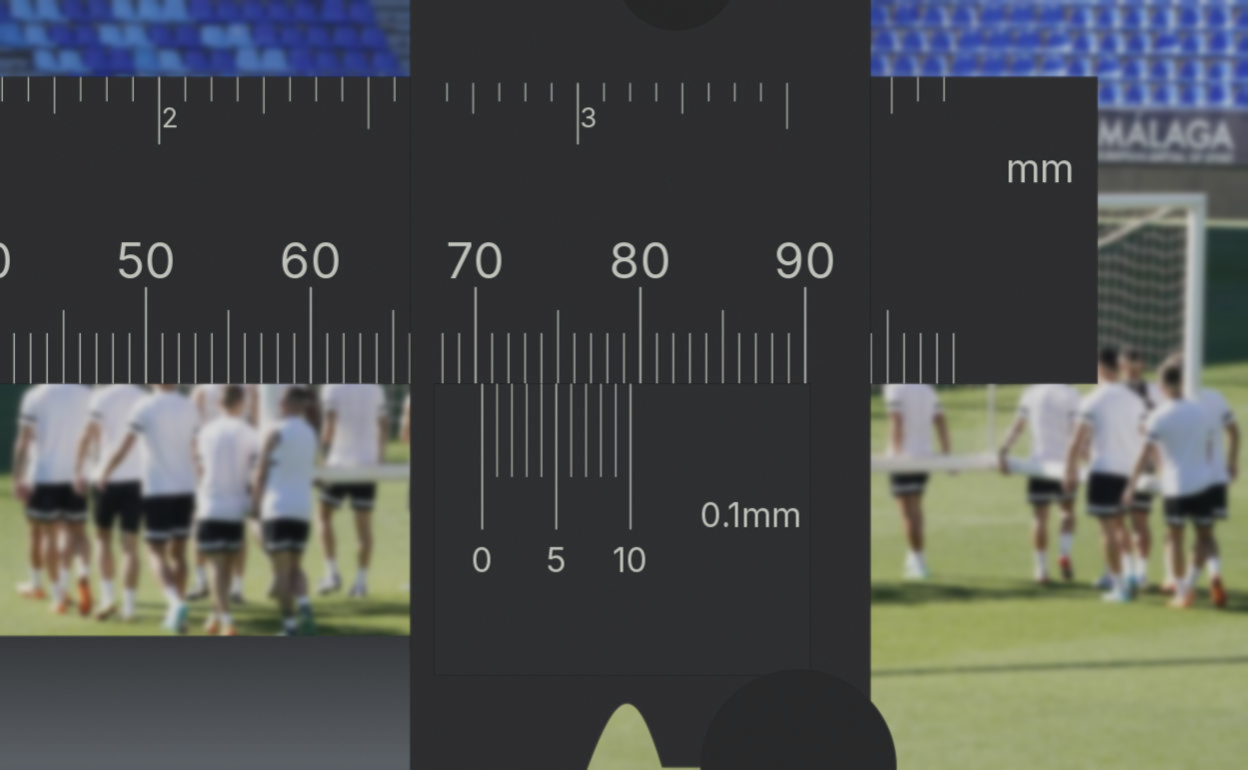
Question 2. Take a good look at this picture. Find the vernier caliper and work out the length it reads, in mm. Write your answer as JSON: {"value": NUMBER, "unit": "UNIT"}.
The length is {"value": 70.4, "unit": "mm"}
